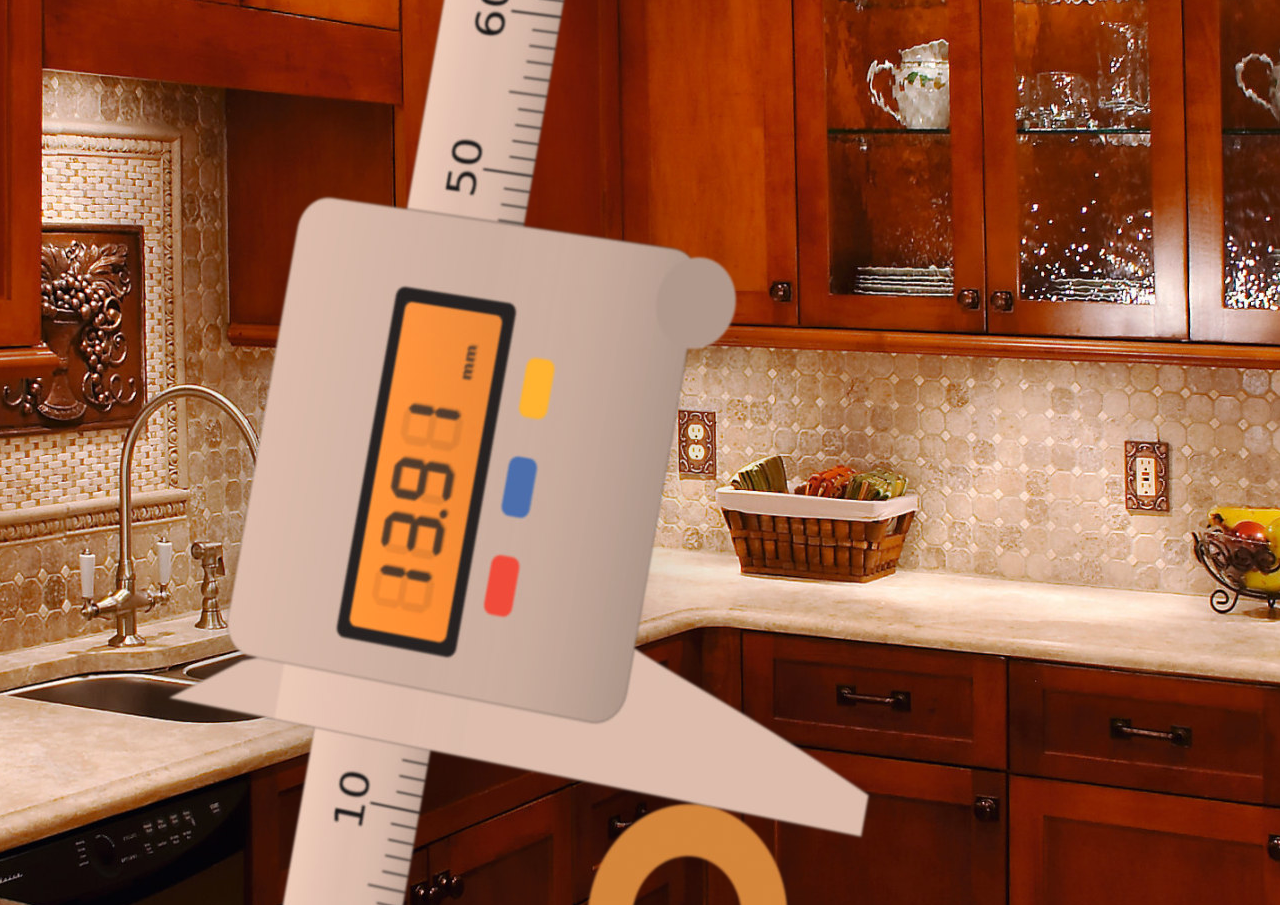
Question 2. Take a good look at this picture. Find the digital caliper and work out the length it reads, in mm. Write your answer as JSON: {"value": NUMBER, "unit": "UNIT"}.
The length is {"value": 13.91, "unit": "mm"}
